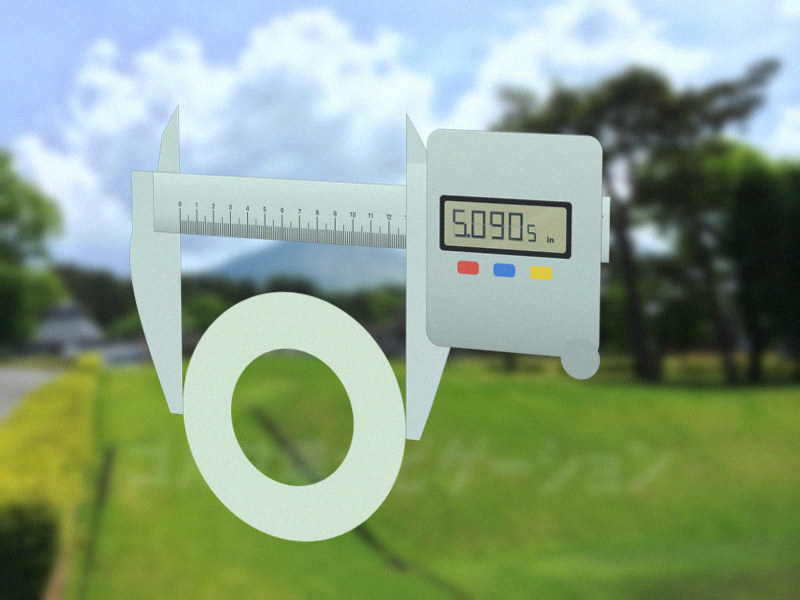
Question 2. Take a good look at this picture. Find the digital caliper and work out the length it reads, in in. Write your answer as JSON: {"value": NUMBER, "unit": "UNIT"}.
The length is {"value": 5.0905, "unit": "in"}
